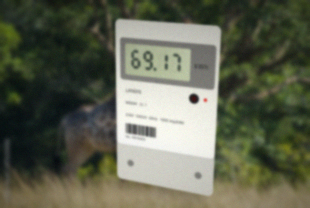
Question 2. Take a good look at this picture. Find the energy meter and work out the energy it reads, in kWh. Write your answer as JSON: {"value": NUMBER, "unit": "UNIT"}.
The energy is {"value": 69.17, "unit": "kWh"}
